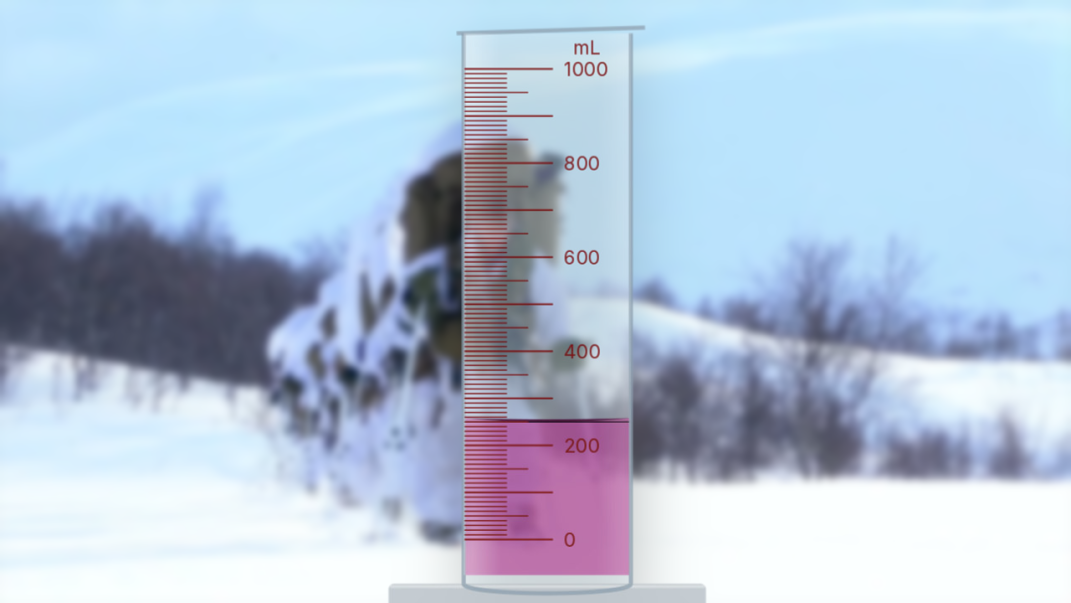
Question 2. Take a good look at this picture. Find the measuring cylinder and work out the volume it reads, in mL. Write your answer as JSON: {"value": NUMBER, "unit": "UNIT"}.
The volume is {"value": 250, "unit": "mL"}
